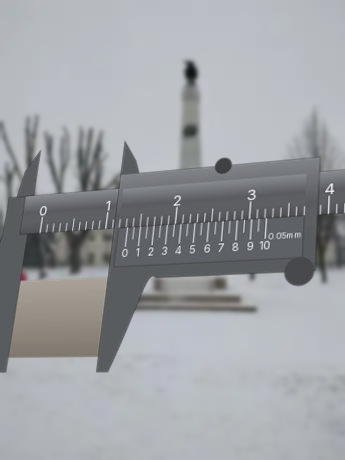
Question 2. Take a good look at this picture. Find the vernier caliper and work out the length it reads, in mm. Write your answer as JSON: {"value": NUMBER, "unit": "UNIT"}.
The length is {"value": 13.2, "unit": "mm"}
